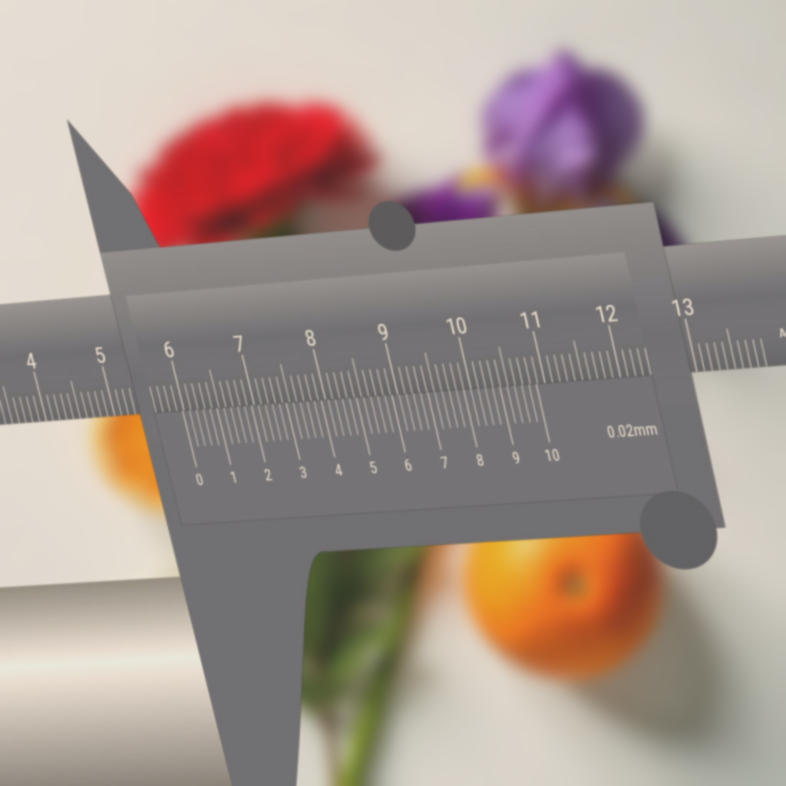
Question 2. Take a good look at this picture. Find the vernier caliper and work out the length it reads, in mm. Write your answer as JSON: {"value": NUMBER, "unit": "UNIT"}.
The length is {"value": 59.8, "unit": "mm"}
